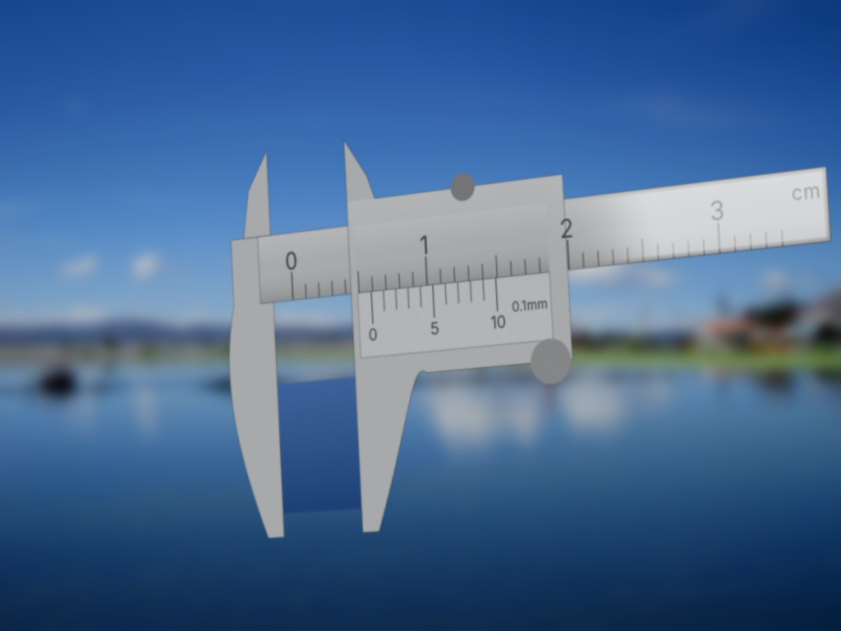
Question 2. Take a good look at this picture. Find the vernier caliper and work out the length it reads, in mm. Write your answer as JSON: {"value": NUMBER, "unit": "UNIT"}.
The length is {"value": 5.9, "unit": "mm"}
